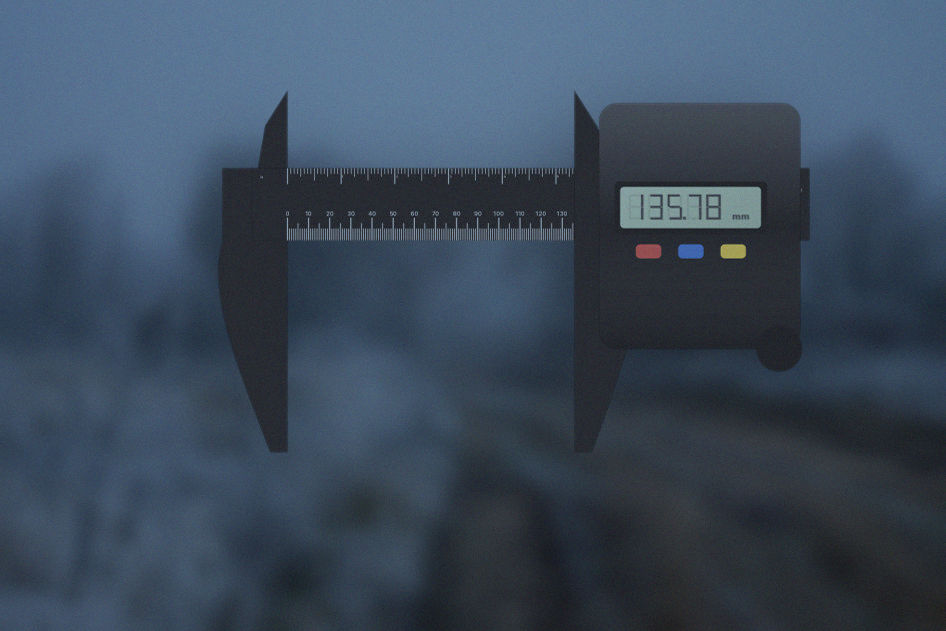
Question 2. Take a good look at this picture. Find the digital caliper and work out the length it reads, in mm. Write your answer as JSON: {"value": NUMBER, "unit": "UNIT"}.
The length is {"value": 135.78, "unit": "mm"}
